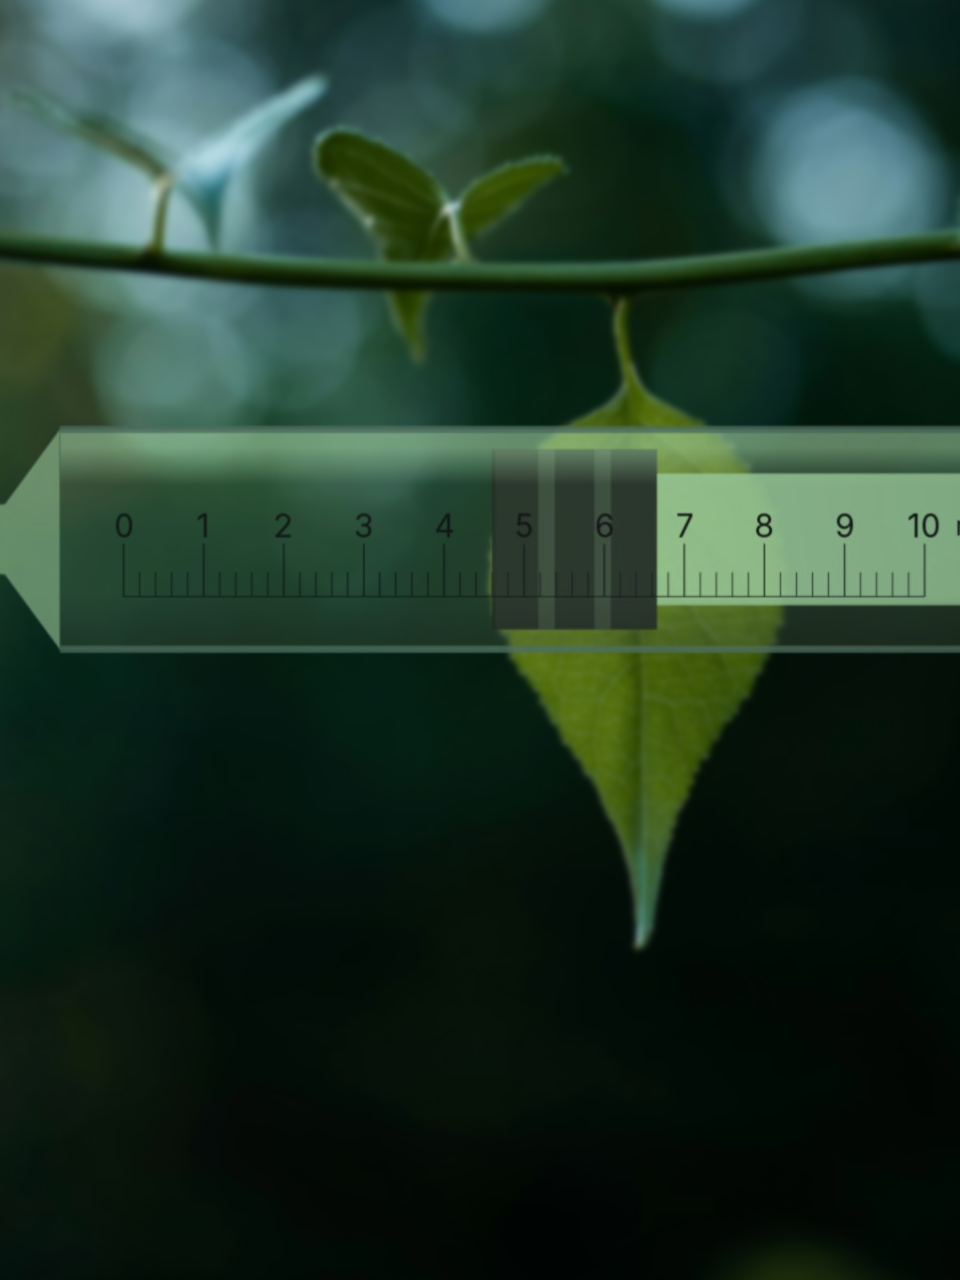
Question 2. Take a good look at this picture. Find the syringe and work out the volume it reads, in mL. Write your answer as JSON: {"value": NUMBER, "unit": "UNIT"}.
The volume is {"value": 4.6, "unit": "mL"}
